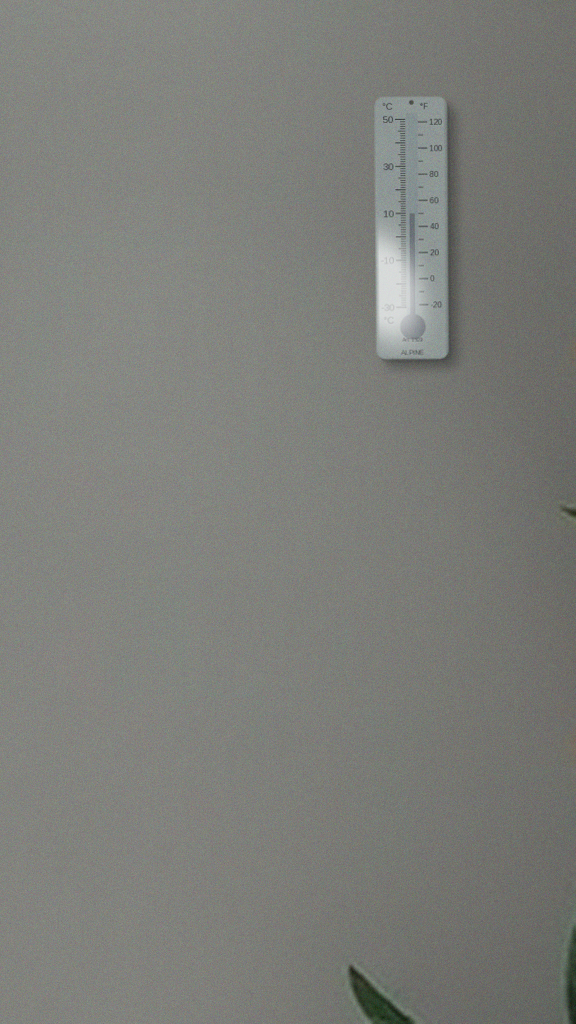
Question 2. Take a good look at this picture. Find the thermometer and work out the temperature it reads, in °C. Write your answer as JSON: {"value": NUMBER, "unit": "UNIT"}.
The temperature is {"value": 10, "unit": "°C"}
